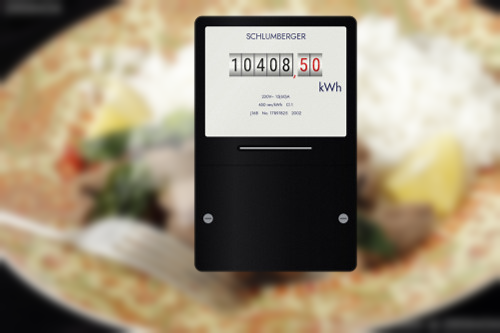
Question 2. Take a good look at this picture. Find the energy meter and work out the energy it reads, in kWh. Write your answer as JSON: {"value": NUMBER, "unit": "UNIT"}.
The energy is {"value": 10408.50, "unit": "kWh"}
